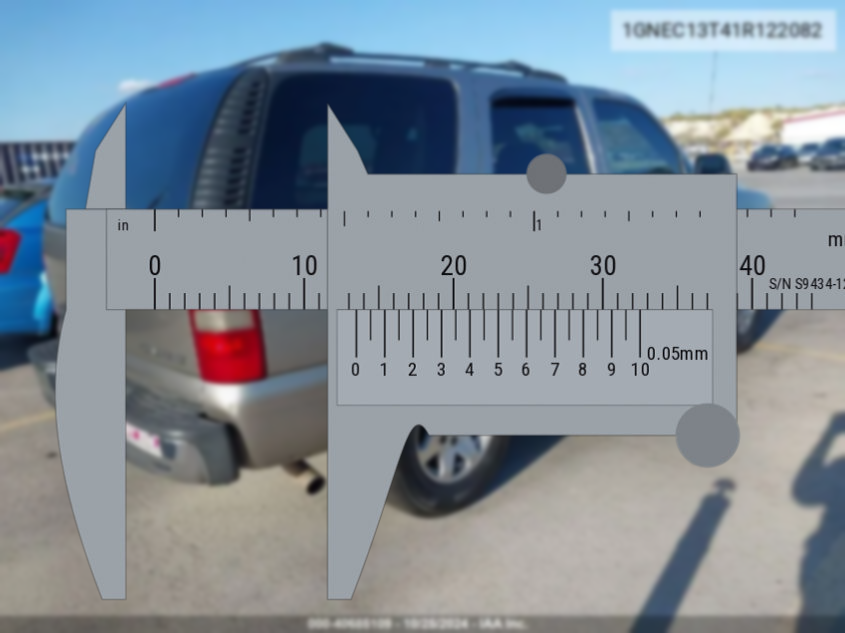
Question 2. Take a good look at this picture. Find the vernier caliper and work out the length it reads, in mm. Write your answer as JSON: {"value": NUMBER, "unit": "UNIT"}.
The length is {"value": 13.5, "unit": "mm"}
